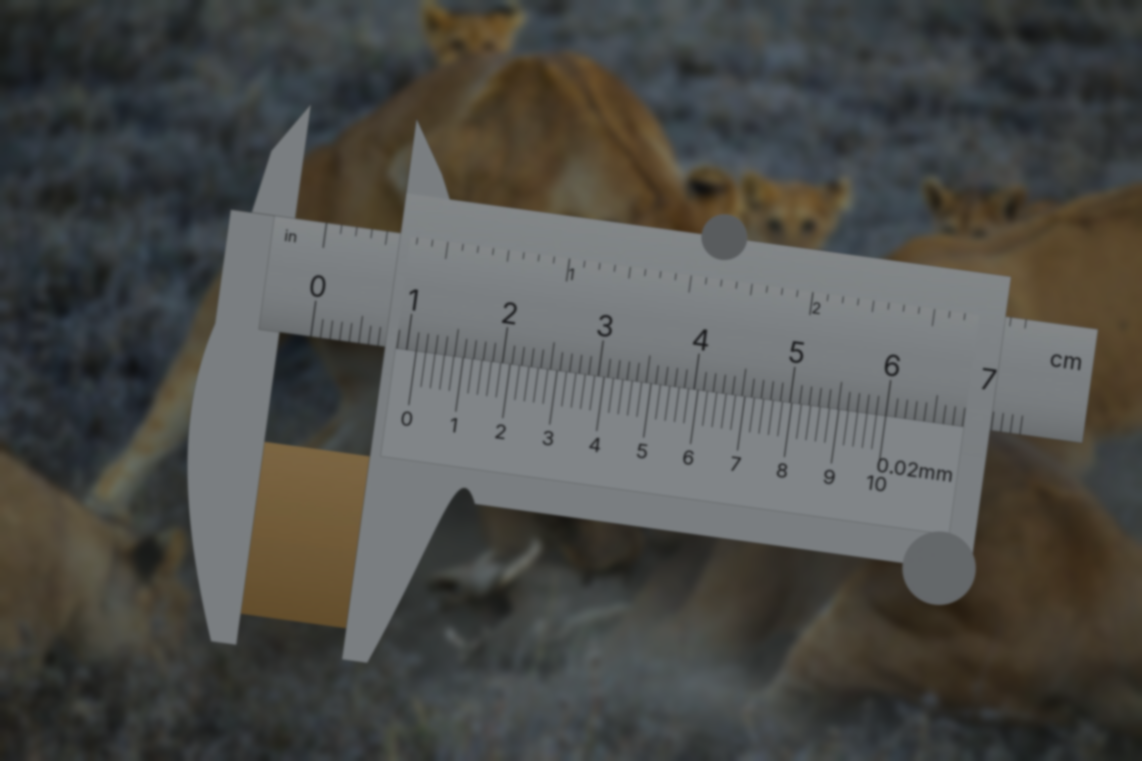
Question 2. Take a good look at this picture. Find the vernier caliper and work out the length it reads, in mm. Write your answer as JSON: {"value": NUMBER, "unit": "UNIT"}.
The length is {"value": 11.0, "unit": "mm"}
